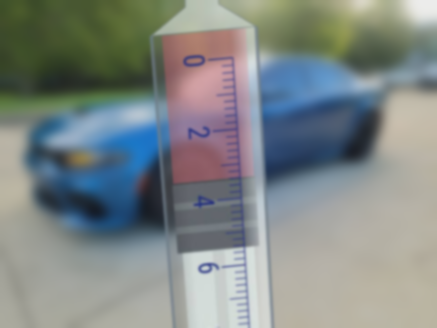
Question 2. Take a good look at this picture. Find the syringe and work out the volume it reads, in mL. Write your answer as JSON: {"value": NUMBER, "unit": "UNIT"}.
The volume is {"value": 3.4, "unit": "mL"}
